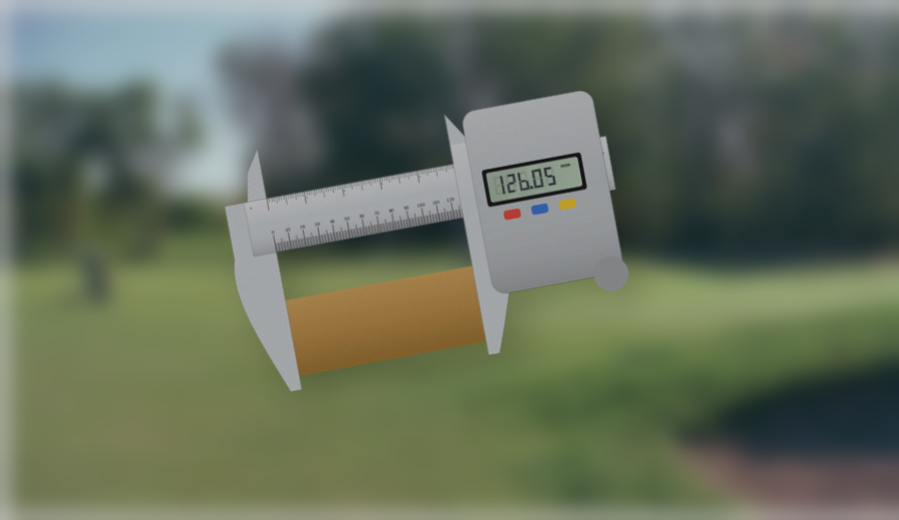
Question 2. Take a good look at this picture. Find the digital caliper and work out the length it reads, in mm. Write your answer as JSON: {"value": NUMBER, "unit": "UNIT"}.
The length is {"value": 126.05, "unit": "mm"}
